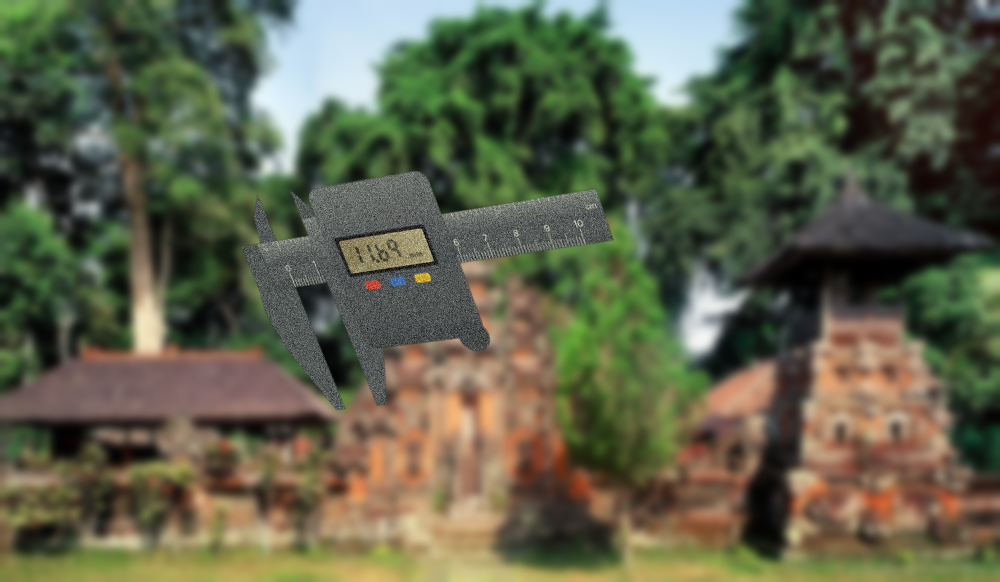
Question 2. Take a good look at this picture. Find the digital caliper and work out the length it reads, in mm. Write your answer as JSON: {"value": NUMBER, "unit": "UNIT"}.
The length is {"value": 11.69, "unit": "mm"}
